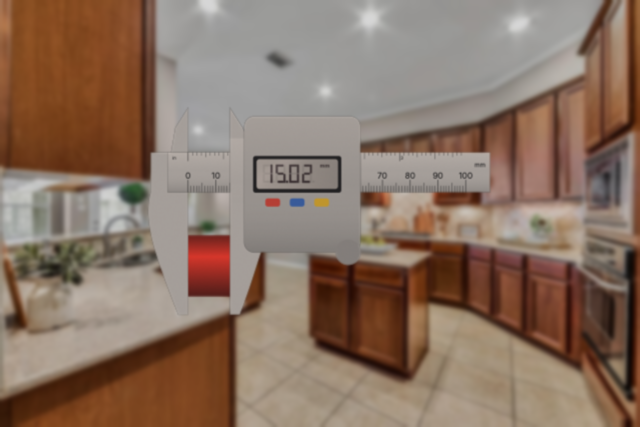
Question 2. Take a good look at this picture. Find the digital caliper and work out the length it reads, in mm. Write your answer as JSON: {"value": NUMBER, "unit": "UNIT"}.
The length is {"value": 15.02, "unit": "mm"}
